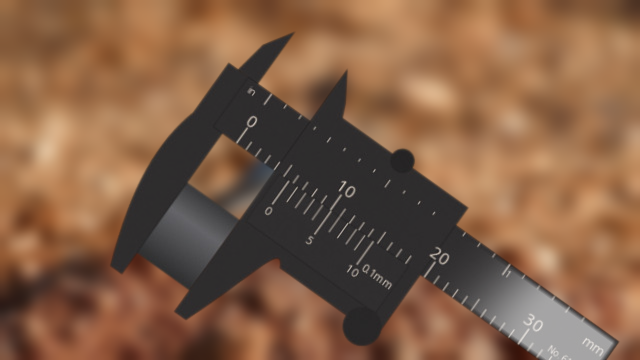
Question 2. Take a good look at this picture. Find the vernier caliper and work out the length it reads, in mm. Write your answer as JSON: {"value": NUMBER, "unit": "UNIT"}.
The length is {"value": 5.6, "unit": "mm"}
